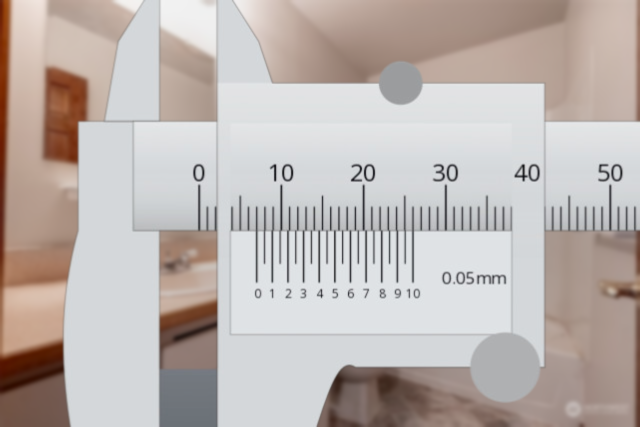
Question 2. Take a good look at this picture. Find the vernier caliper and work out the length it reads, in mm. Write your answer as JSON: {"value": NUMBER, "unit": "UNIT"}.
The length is {"value": 7.0, "unit": "mm"}
